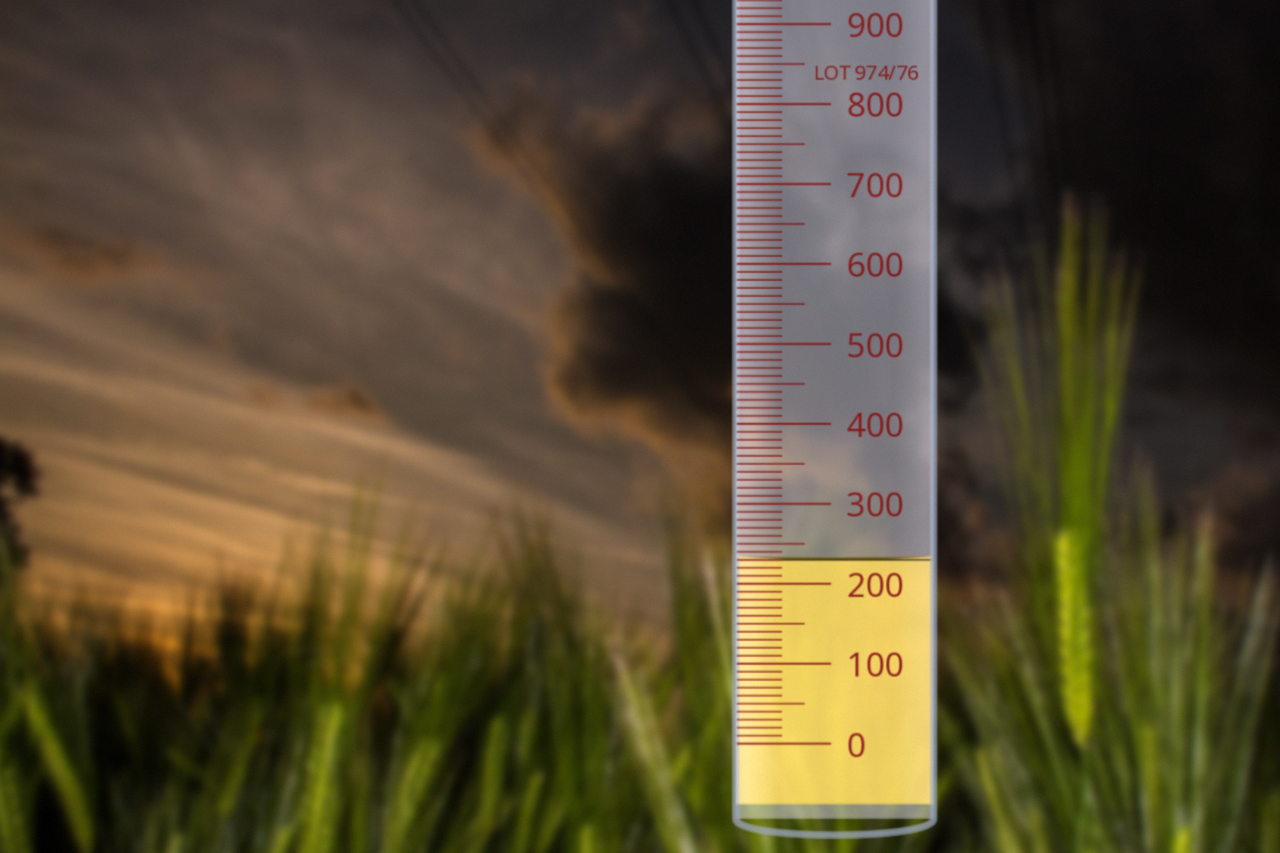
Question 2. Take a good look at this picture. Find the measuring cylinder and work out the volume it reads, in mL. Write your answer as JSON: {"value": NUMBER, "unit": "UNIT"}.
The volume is {"value": 230, "unit": "mL"}
